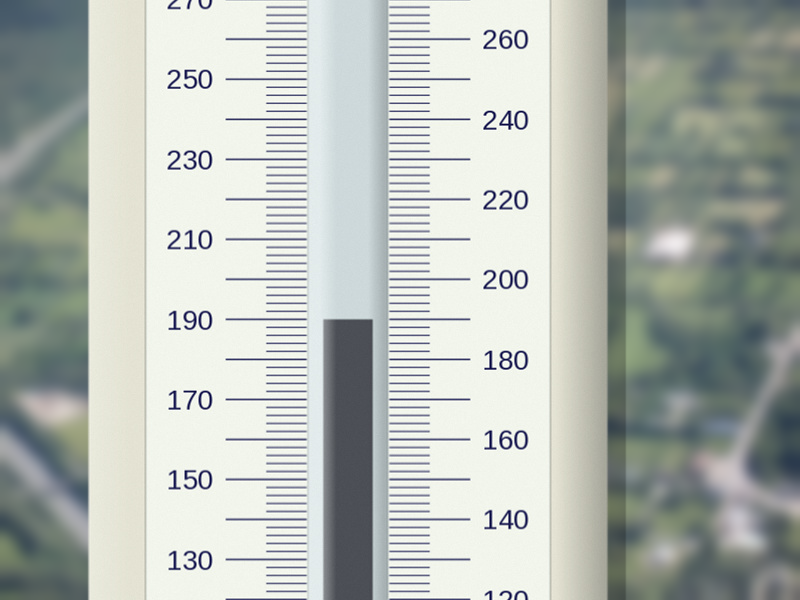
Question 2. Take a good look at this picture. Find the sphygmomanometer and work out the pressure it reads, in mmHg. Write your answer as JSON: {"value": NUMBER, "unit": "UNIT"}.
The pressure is {"value": 190, "unit": "mmHg"}
